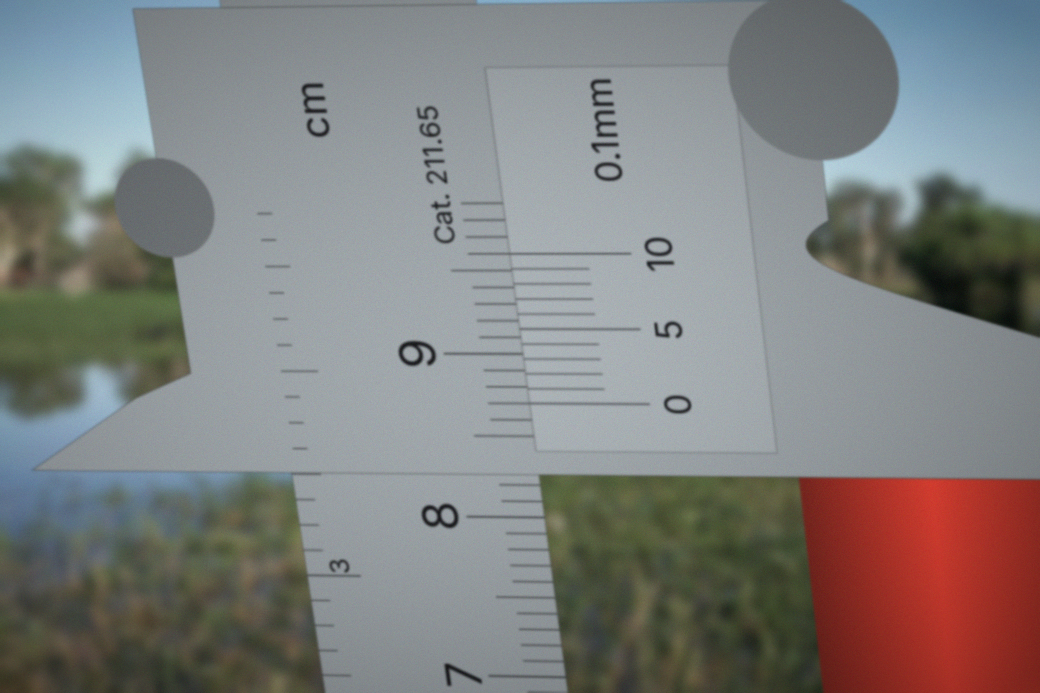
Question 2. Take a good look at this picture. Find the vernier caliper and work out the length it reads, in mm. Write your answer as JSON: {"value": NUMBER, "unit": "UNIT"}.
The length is {"value": 87.0, "unit": "mm"}
